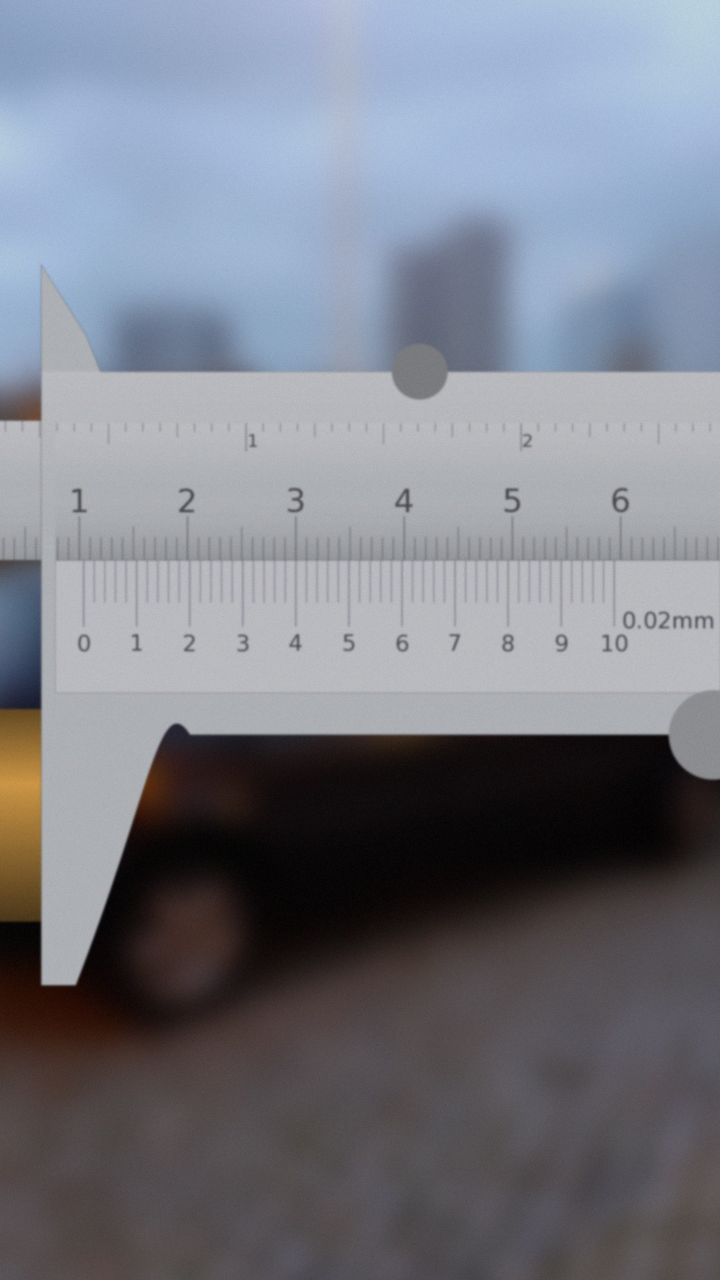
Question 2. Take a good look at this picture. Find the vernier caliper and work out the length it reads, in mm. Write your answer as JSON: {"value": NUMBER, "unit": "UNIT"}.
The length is {"value": 10.4, "unit": "mm"}
